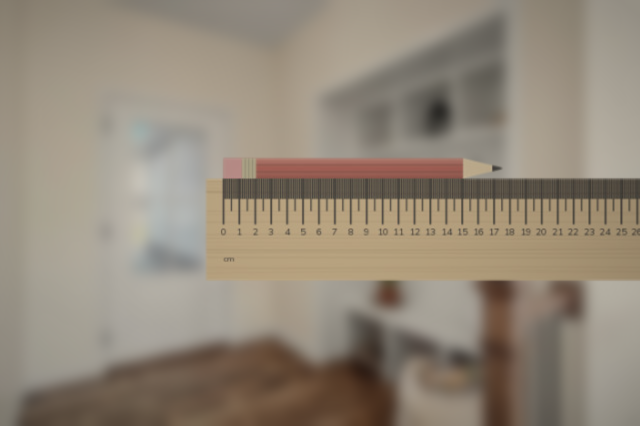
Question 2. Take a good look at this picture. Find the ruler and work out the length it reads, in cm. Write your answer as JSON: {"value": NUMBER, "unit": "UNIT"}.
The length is {"value": 17.5, "unit": "cm"}
